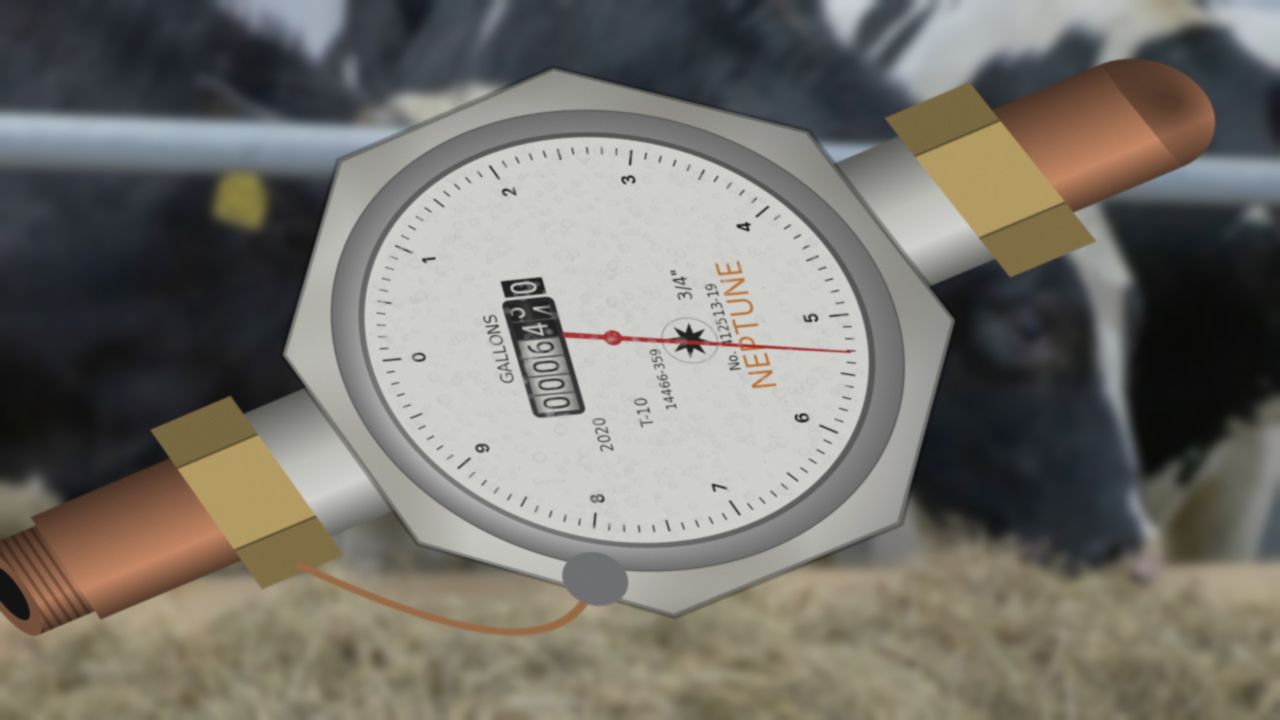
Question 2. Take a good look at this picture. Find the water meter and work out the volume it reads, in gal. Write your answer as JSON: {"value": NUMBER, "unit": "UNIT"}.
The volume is {"value": 6435.3, "unit": "gal"}
